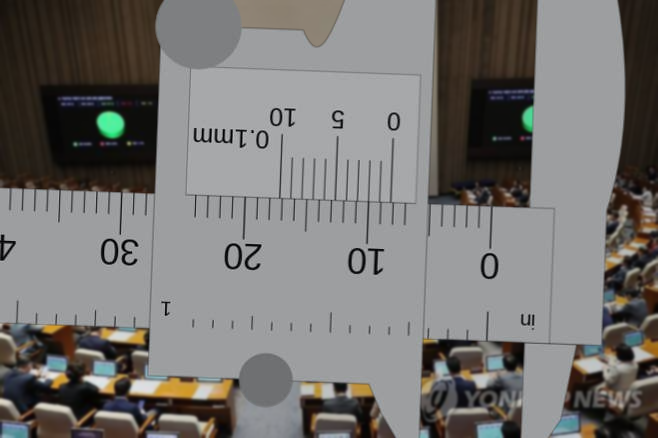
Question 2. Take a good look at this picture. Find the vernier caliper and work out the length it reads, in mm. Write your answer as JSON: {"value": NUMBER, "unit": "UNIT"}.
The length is {"value": 8.2, "unit": "mm"}
